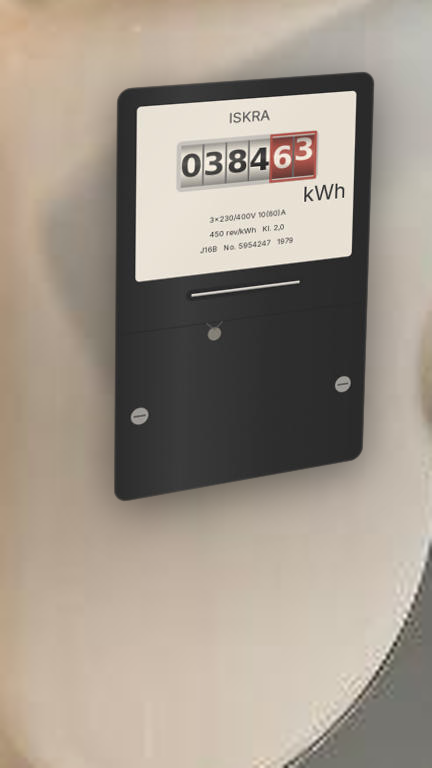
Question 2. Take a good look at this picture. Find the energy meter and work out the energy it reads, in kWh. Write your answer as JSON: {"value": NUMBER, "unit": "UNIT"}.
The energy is {"value": 384.63, "unit": "kWh"}
